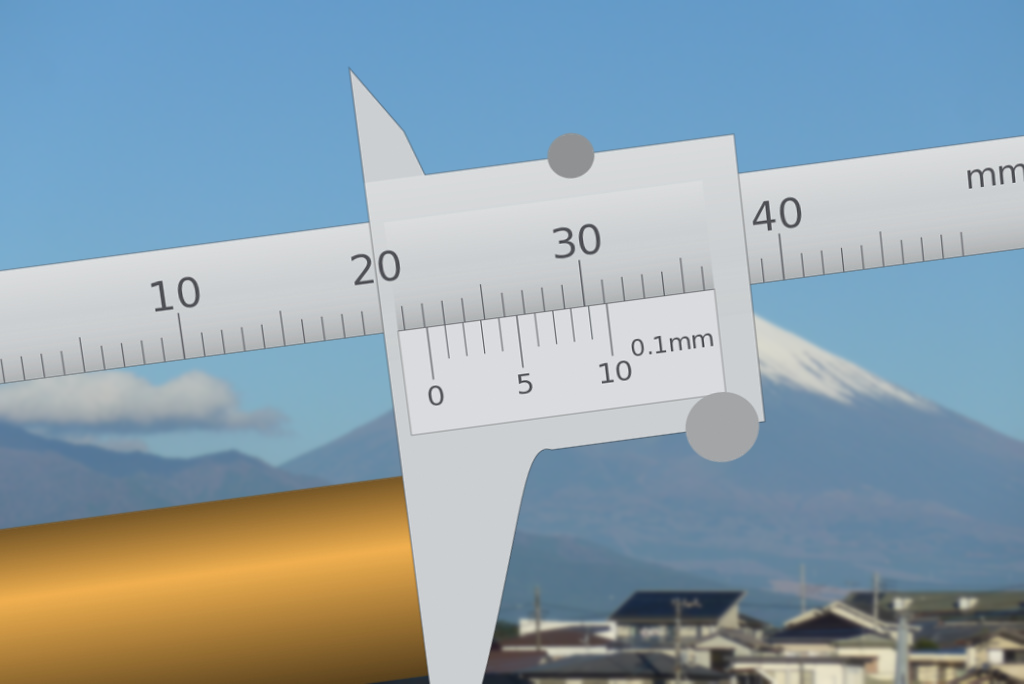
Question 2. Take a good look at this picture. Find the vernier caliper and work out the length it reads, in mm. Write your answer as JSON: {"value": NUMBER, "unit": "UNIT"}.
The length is {"value": 22.1, "unit": "mm"}
